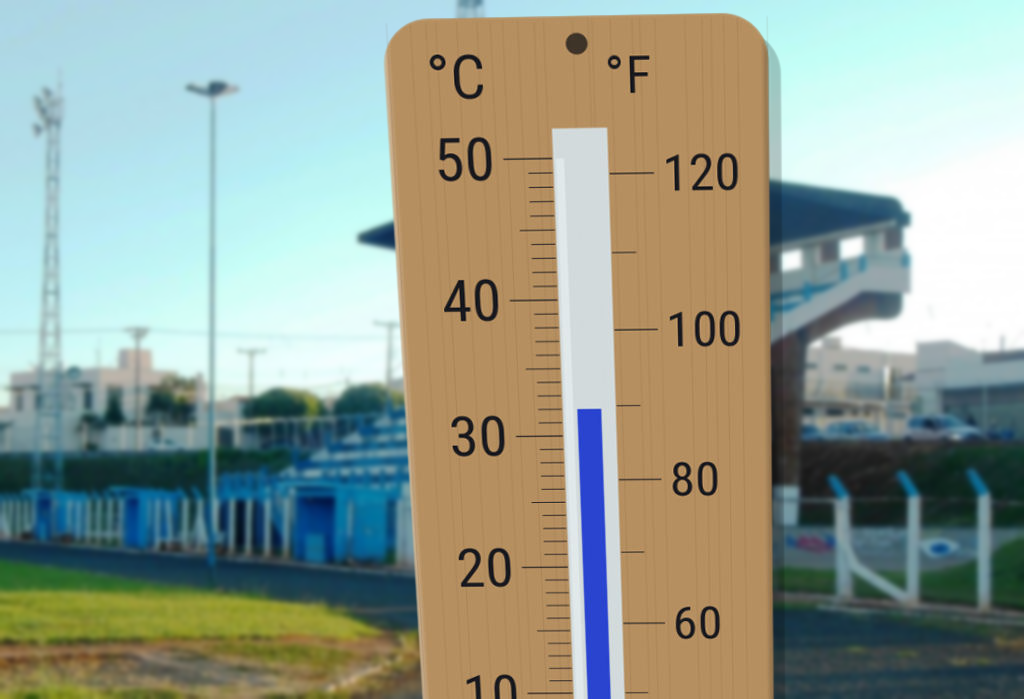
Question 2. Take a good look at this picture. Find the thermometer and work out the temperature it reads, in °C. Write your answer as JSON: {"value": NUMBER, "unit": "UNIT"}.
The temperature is {"value": 32, "unit": "°C"}
